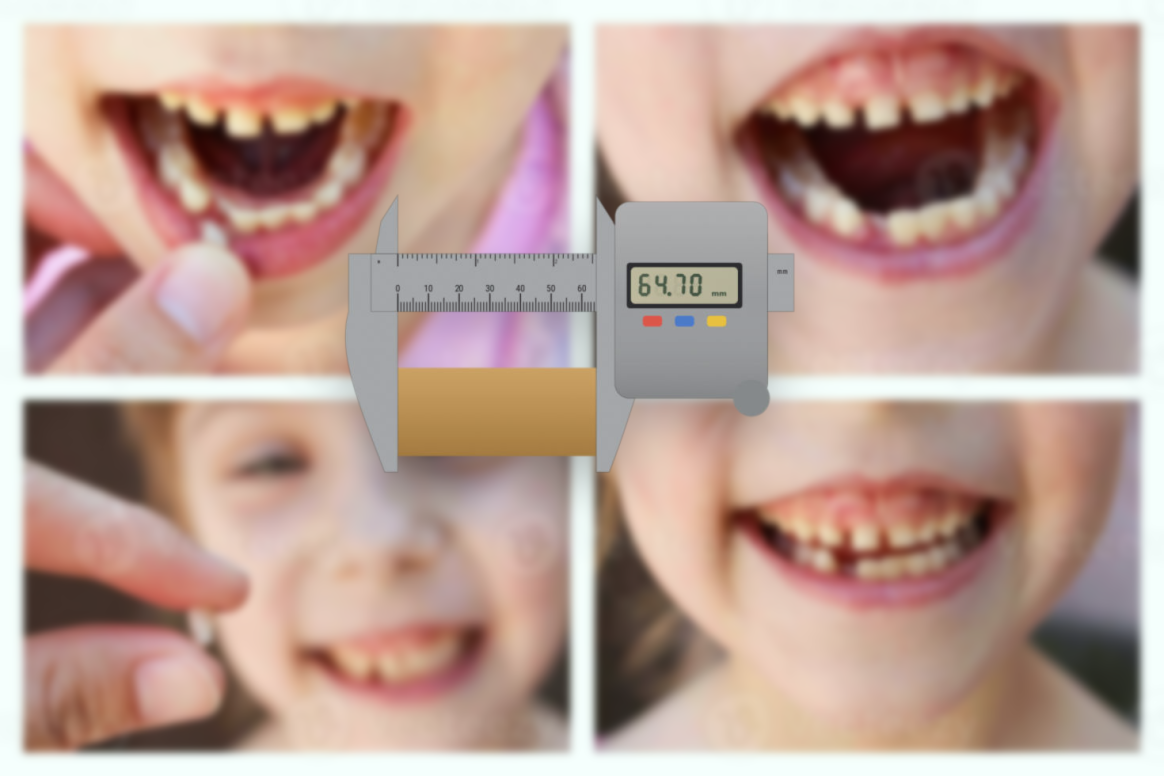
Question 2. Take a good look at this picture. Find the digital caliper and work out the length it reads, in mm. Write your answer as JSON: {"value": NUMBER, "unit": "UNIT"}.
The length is {"value": 64.70, "unit": "mm"}
